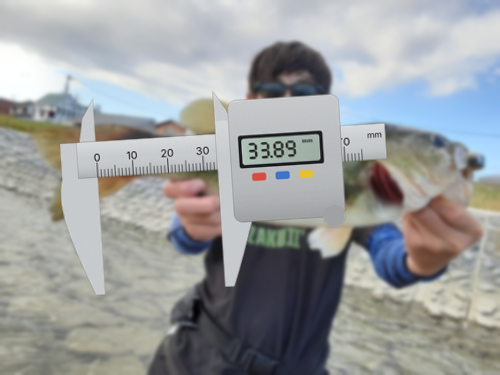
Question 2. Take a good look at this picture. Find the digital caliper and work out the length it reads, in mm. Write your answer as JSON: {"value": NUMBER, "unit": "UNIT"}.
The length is {"value": 33.89, "unit": "mm"}
